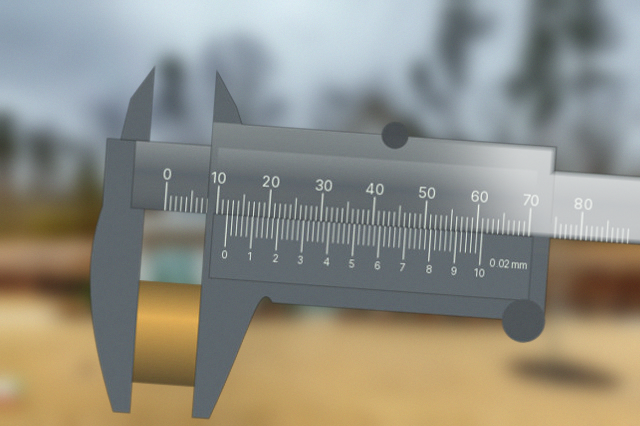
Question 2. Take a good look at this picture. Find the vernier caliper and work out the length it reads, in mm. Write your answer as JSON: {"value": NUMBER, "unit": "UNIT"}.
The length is {"value": 12.0, "unit": "mm"}
